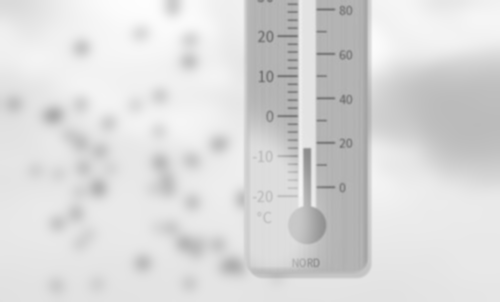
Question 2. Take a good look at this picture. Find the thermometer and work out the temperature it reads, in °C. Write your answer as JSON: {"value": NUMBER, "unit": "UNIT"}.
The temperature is {"value": -8, "unit": "°C"}
